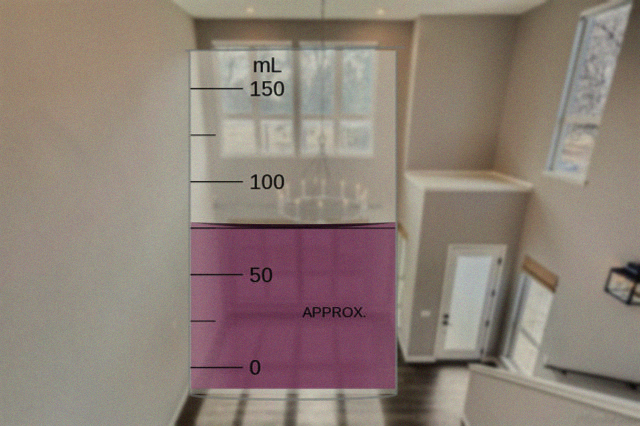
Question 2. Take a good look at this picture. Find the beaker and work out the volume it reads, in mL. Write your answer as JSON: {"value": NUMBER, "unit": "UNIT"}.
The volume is {"value": 75, "unit": "mL"}
